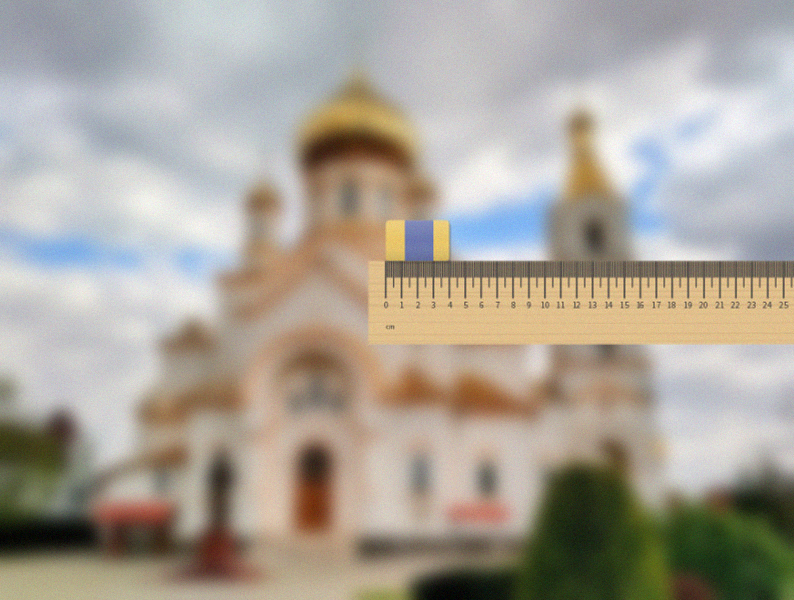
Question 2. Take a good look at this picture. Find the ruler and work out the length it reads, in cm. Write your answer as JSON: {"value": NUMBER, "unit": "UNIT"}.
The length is {"value": 4, "unit": "cm"}
